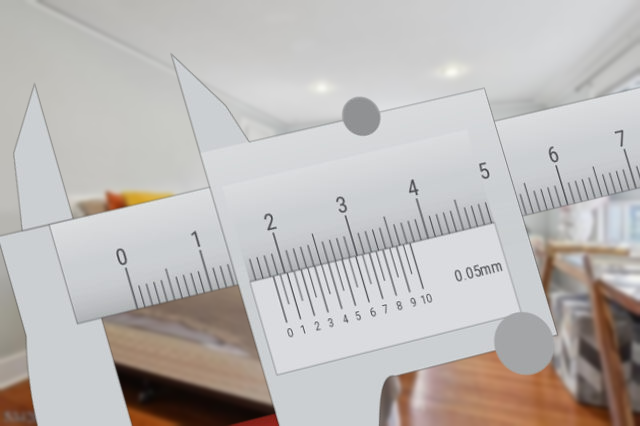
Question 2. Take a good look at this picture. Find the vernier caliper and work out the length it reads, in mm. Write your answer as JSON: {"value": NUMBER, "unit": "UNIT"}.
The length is {"value": 18.4, "unit": "mm"}
